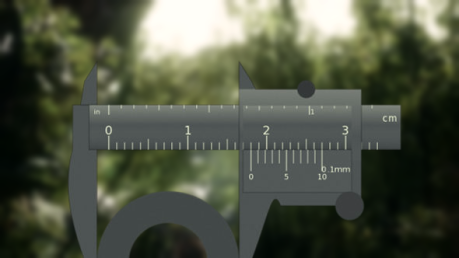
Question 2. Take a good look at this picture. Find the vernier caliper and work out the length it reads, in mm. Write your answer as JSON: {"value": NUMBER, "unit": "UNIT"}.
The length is {"value": 18.0, "unit": "mm"}
